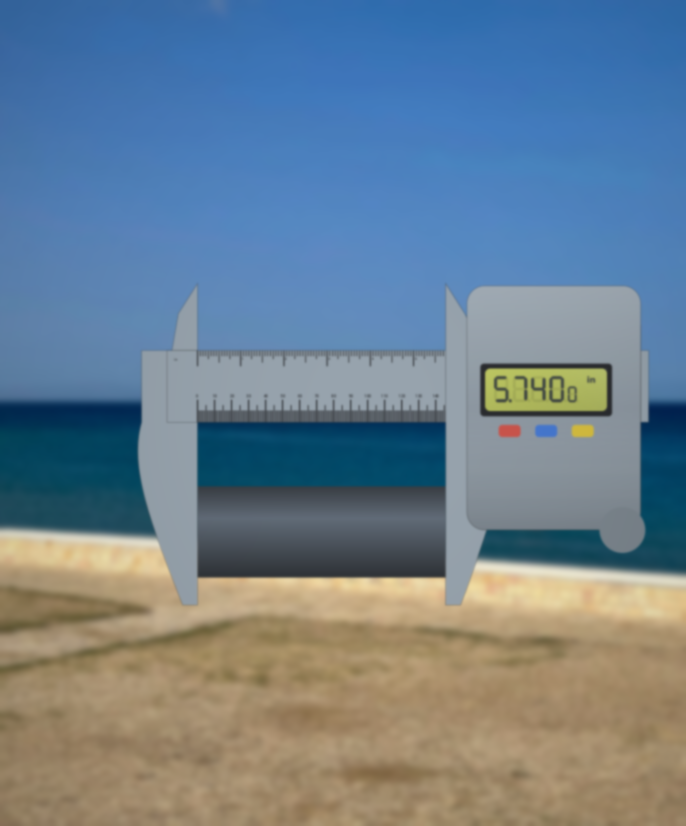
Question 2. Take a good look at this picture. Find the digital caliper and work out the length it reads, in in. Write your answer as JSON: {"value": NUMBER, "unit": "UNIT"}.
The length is {"value": 5.7400, "unit": "in"}
